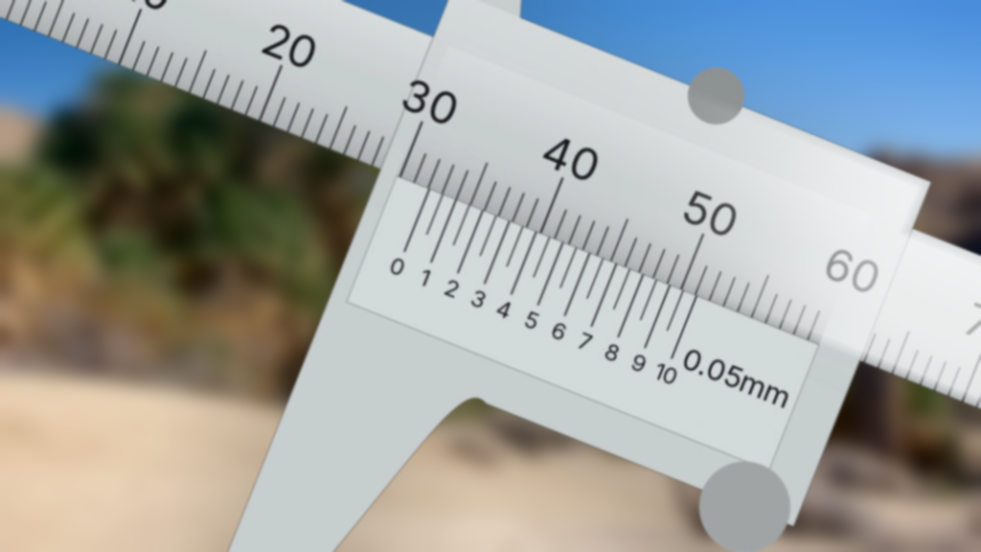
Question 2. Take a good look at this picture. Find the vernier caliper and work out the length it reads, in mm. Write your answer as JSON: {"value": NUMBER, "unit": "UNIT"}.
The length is {"value": 32.1, "unit": "mm"}
